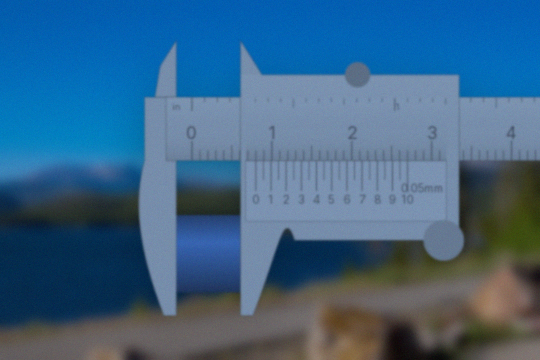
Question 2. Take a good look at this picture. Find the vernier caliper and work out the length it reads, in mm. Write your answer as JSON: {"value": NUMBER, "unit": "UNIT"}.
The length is {"value": 8.0, "unit": "mm"}
